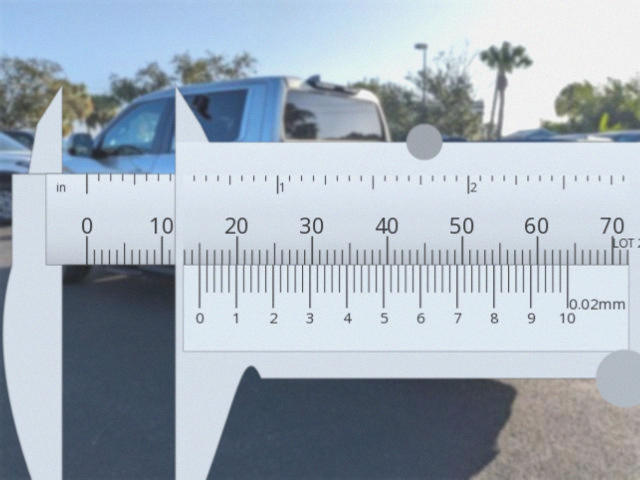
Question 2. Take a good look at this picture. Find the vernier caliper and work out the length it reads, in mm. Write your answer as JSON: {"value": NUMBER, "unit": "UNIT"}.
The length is {"value": 15.0, "unit": "mm"}
